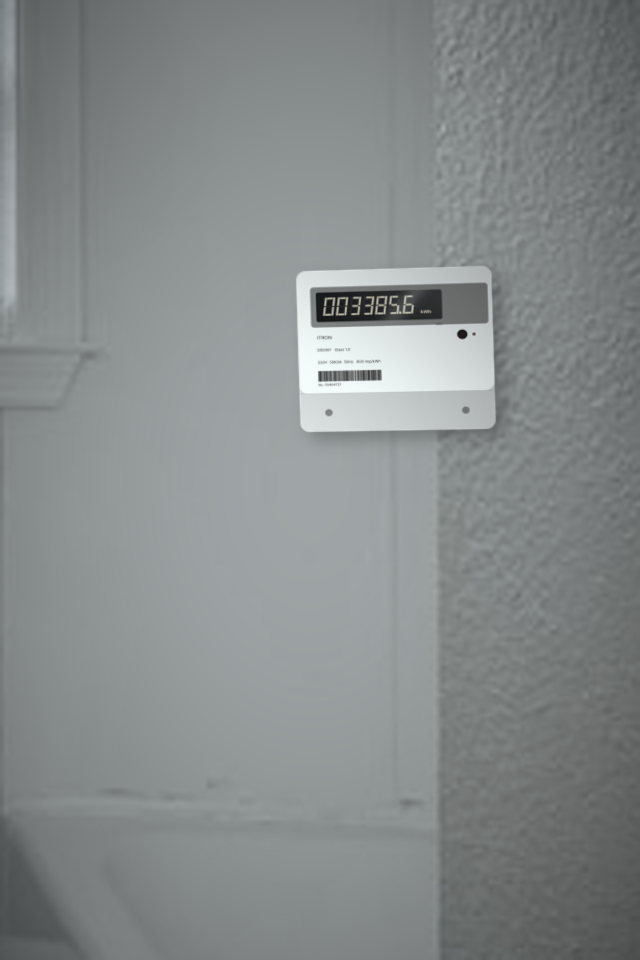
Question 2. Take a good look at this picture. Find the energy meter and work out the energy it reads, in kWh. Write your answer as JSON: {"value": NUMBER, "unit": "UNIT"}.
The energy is {"value": 3385.6, "unit": "kWh"}
